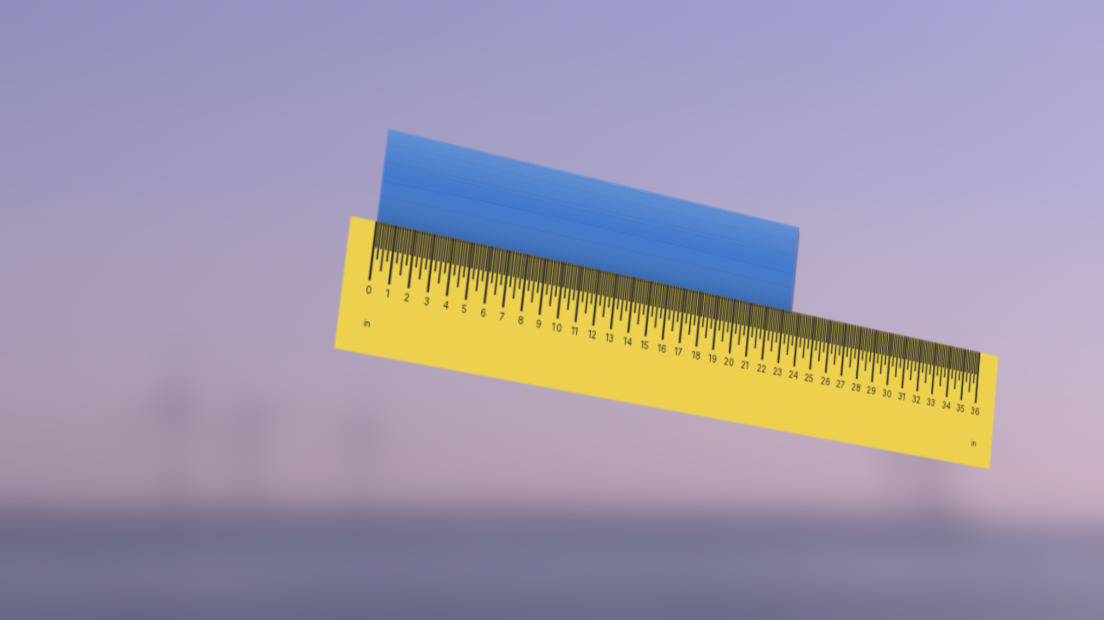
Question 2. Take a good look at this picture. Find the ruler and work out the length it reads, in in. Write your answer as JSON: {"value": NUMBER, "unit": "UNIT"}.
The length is {"value": 23.5, "unit": "in"}
